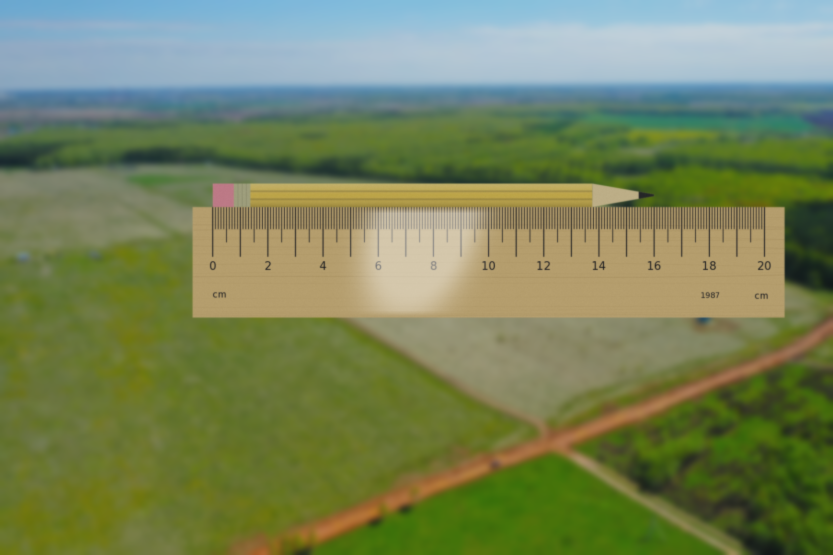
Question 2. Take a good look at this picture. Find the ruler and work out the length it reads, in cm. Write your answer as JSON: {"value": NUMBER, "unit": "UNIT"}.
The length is {"value": 16, "unit": "cm"}
